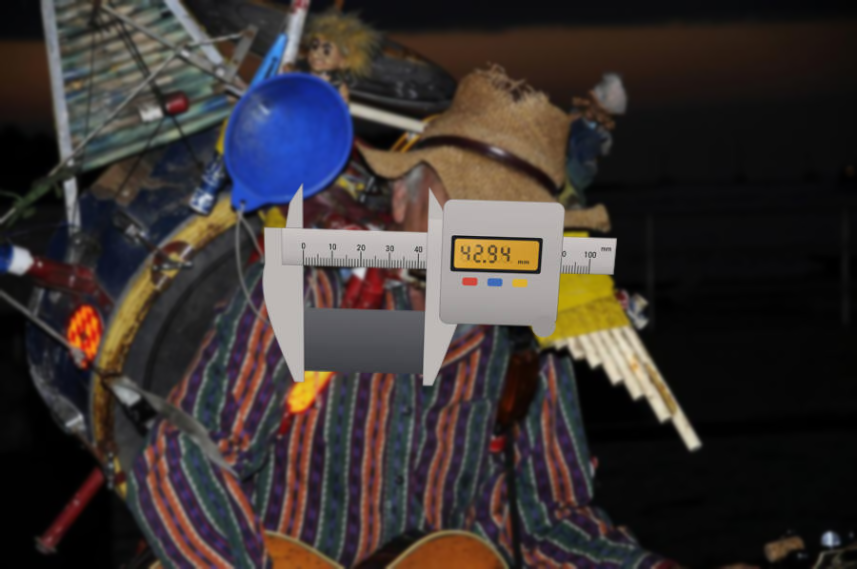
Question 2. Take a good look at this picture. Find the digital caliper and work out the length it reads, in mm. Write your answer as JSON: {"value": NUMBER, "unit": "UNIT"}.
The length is {"value": 42.94, "unit": "mm"}
